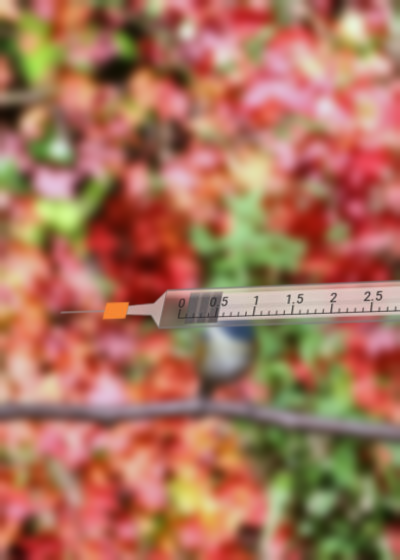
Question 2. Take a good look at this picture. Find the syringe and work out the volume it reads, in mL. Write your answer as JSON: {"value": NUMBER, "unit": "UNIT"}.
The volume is {"value": 0.1, "unit": "mL"}
